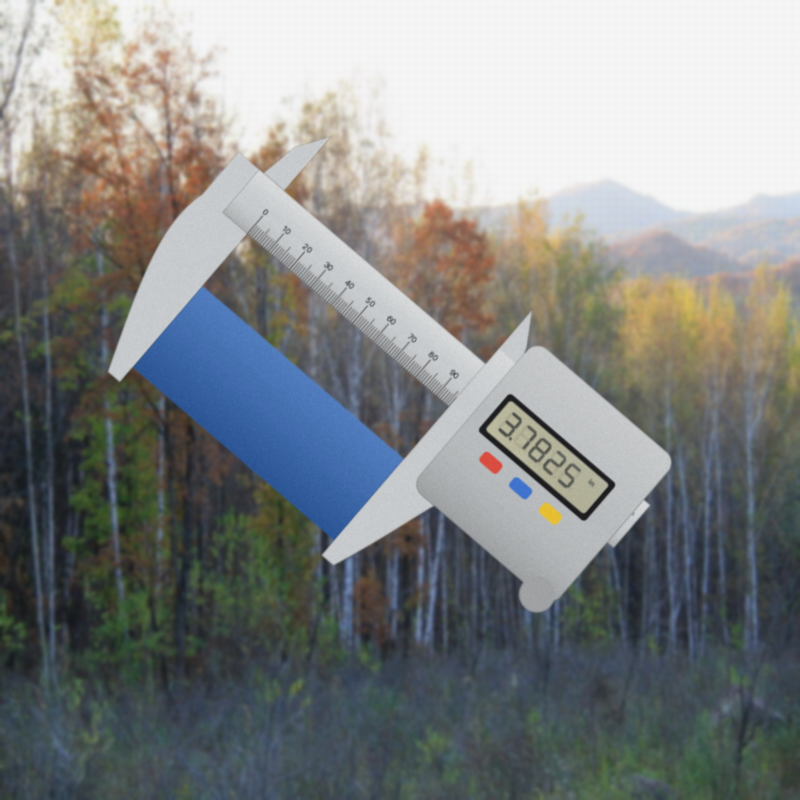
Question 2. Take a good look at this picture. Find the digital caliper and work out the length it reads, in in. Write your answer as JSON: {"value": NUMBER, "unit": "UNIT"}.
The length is {"value": 3.7825, "unit": "in"}
